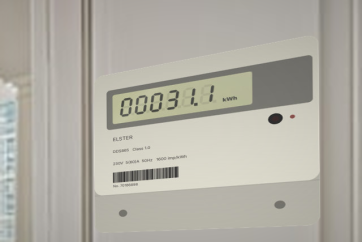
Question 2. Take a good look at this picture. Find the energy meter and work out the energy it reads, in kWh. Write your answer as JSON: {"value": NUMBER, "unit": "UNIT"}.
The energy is {"value": 31.1, "unit": "kWh"}
